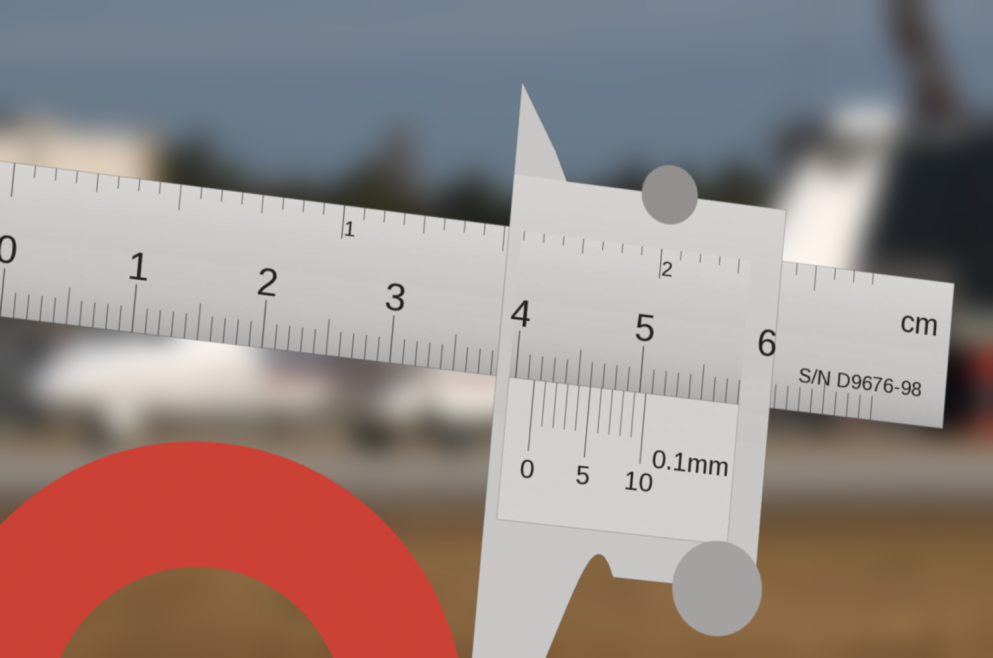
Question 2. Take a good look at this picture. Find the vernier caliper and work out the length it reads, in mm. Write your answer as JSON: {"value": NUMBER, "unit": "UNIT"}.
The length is {"value": 41.5, "unit": "mm"}
